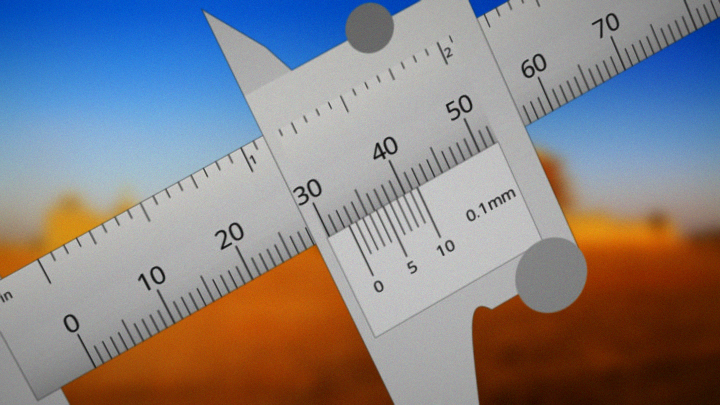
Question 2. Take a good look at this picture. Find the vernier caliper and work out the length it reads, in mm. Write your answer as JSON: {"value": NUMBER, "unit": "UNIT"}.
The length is {"value": 32.6, "unit": "mm"}
